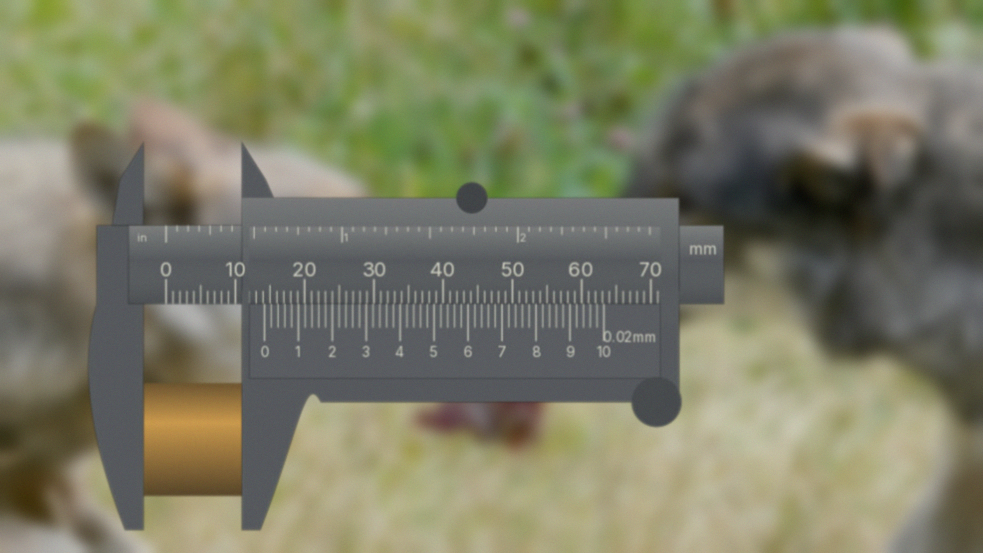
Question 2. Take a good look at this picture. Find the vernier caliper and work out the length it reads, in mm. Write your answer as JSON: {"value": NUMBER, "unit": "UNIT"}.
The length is {"value": 14.2, "unit": "mm"}
